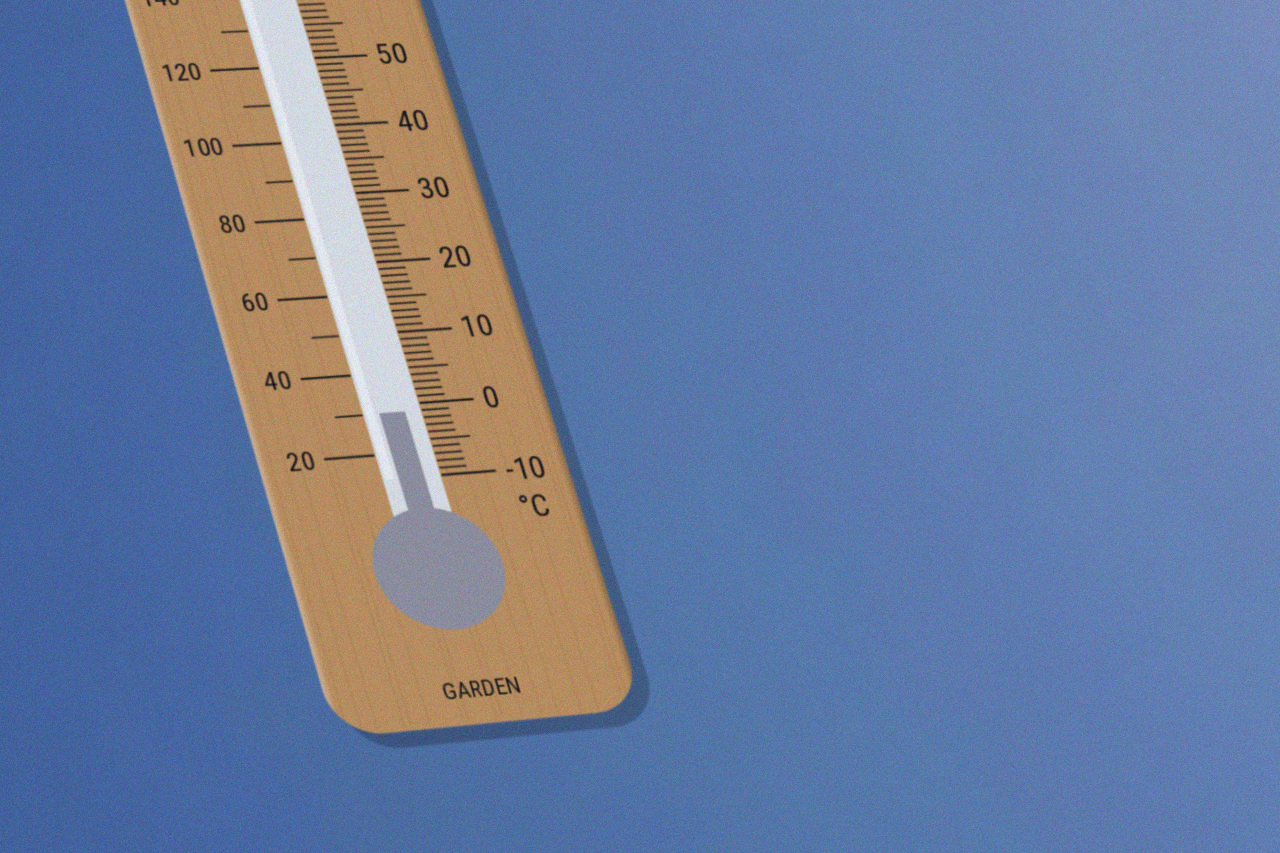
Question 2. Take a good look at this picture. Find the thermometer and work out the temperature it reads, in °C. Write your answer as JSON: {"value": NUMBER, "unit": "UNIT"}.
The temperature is {"value": -1, "unit": "°C"}
